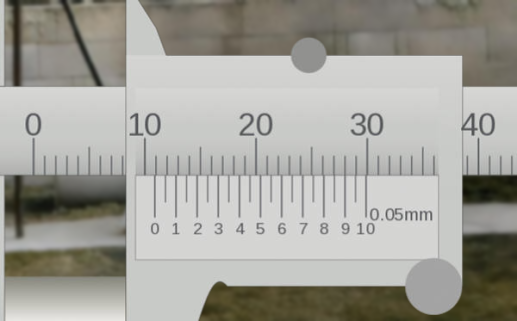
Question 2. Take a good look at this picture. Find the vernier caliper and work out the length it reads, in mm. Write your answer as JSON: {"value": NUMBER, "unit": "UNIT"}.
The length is {"value": 10.9, "unit": "mm"}
